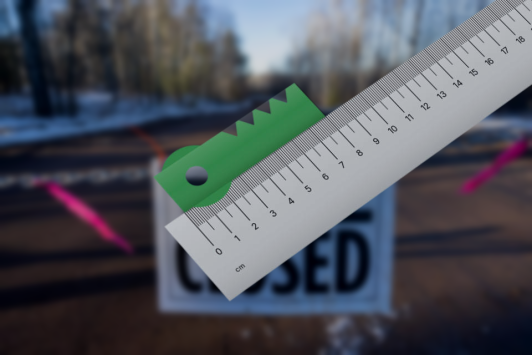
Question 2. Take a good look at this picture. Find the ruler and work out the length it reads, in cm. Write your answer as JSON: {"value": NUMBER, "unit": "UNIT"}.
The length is {"value": 8, "unit": "cm"}
